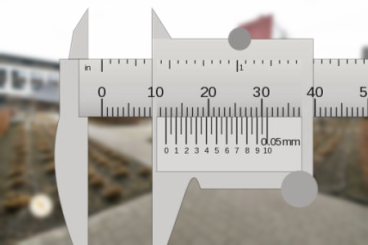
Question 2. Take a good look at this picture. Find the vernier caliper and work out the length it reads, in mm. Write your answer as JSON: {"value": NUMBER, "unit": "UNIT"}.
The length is {"value": 12.0, "unit": "mm"}
